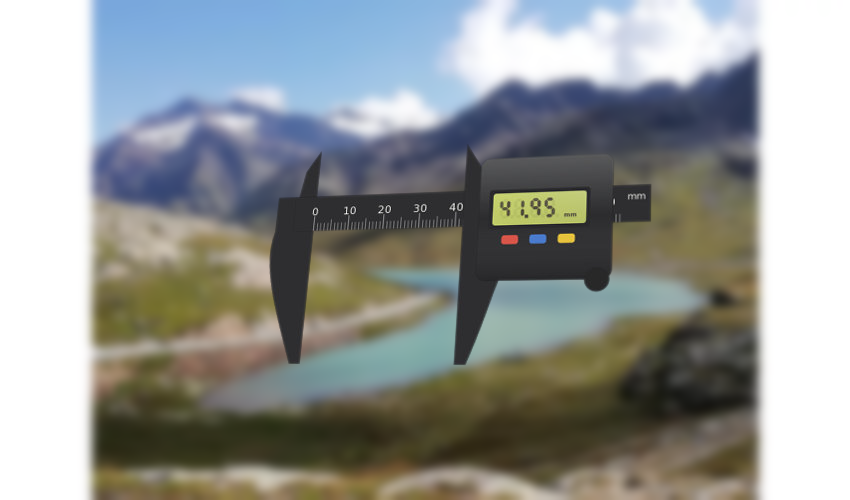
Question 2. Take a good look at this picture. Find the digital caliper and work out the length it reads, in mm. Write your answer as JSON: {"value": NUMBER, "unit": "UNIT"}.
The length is {"value": 41.95, "unit": "mm"}
